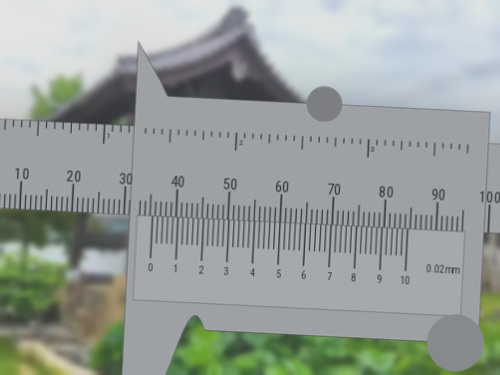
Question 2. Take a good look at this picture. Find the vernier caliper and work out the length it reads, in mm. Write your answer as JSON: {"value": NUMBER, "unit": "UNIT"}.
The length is {"value": 35.5, "unit": "mm"}
